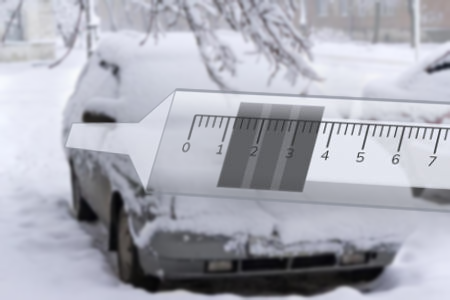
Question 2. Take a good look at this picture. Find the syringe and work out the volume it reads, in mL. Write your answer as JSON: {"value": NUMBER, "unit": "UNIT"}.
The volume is {"value": 1.2, "unit": "mL"}
